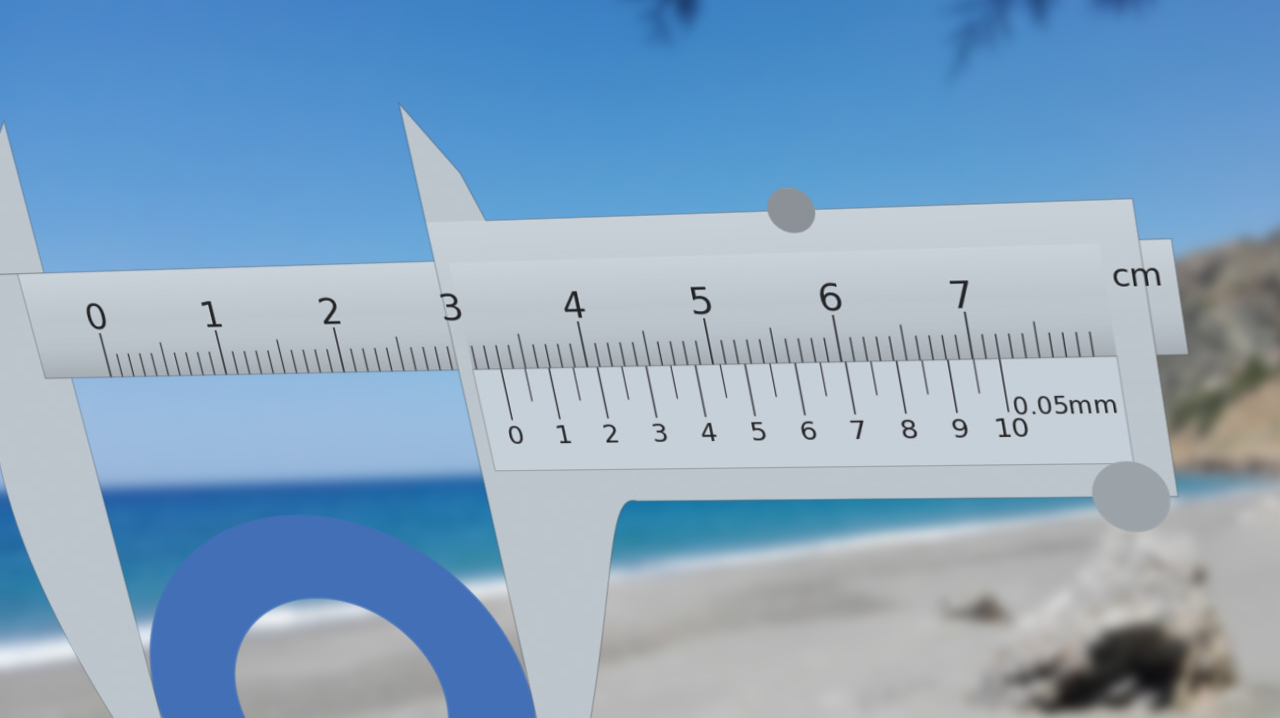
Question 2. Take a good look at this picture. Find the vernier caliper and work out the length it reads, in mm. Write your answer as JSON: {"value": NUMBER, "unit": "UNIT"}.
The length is {"value": 33.0, "unit": "mm"}
